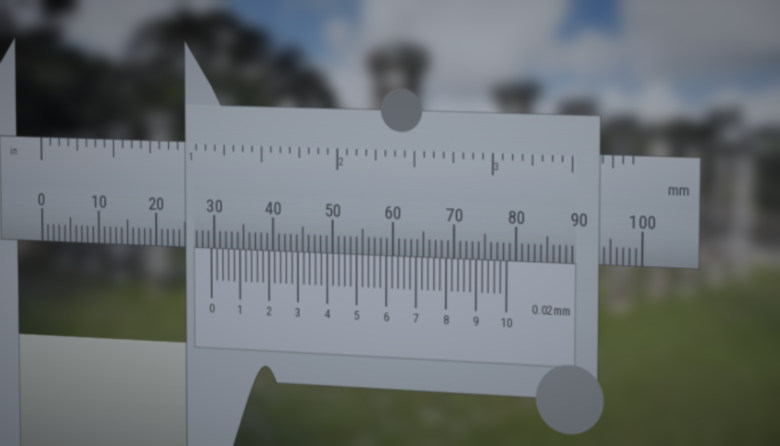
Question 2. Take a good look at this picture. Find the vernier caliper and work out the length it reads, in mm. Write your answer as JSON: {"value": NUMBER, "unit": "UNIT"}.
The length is {"value": 29.5, "unit": "mm"}
